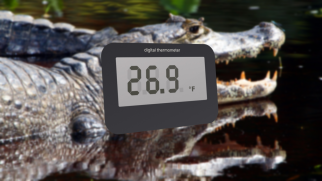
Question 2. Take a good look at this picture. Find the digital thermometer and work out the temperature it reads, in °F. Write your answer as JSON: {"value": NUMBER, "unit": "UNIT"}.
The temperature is {"value": 26.9, "unit": "°F"}
